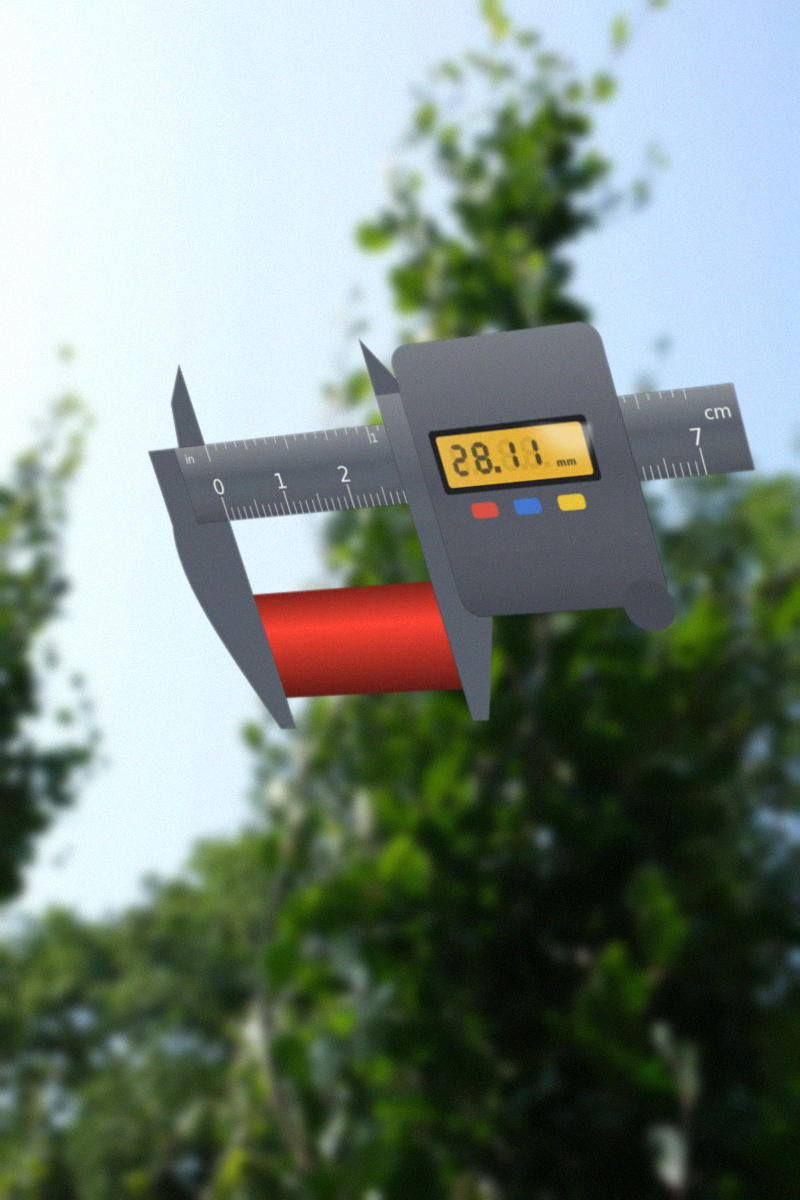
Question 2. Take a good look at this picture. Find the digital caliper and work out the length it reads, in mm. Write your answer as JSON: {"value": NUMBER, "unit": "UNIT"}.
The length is {"value": 28.11, "unit": "mm"}
